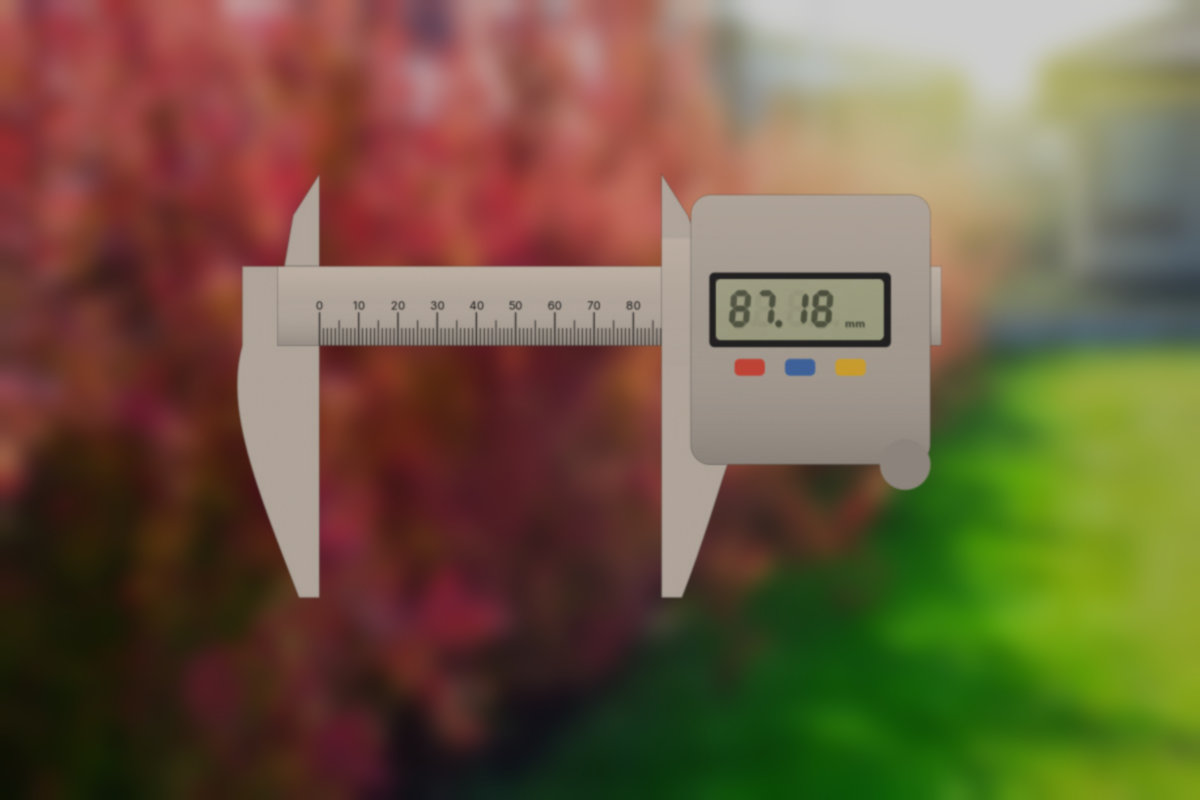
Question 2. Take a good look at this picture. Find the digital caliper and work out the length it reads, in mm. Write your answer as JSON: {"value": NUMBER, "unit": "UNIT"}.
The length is {"value": 87.18, "unit": "mm"}
